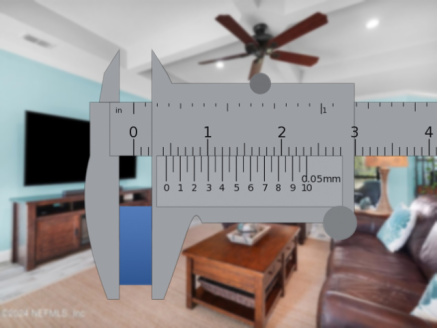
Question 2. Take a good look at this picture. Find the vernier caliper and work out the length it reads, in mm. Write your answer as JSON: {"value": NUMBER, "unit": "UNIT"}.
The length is {"value": 4.4, "unit": "mm"}
